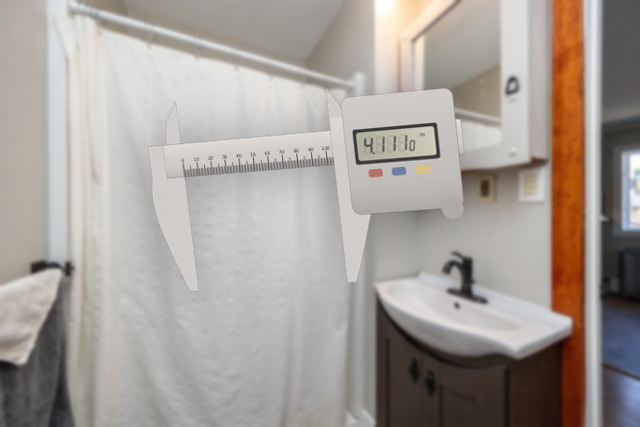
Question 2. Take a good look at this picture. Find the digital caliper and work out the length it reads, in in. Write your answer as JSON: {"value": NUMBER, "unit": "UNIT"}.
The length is {"value": 4.1110, "unit": "in"}
